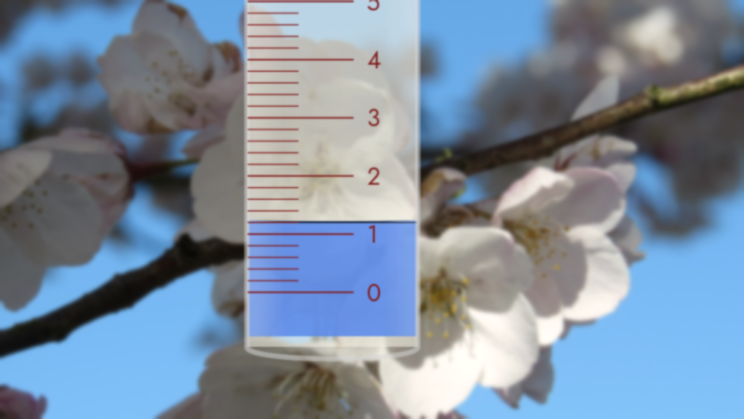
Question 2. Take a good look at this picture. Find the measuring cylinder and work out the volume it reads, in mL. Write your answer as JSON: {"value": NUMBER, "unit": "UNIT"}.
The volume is {"value": 1.2, "unit": "mL"}
